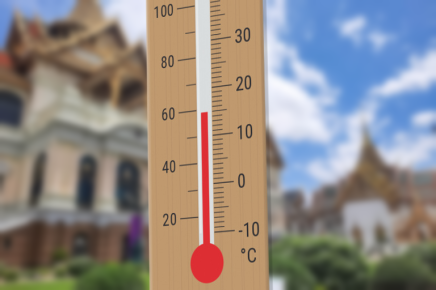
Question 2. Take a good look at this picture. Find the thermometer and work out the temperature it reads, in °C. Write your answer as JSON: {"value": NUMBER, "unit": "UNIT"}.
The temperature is {"value": 15, "unit": "°C"}
